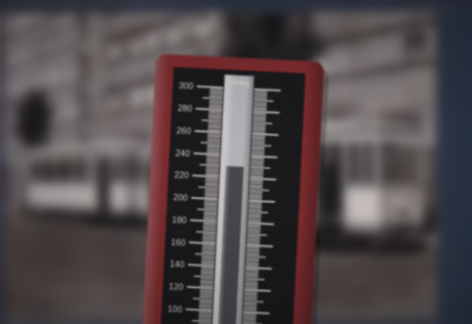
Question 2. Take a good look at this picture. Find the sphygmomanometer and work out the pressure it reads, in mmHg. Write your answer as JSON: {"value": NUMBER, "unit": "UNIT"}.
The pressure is {"value": 230, "unit": "mmHg"}
